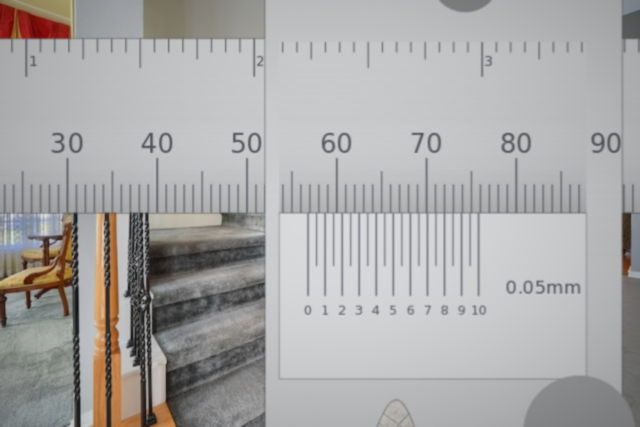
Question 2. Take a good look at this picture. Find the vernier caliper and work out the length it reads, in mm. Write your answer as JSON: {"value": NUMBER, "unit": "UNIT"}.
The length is {"value": 56.8, "unit": "mm"}
